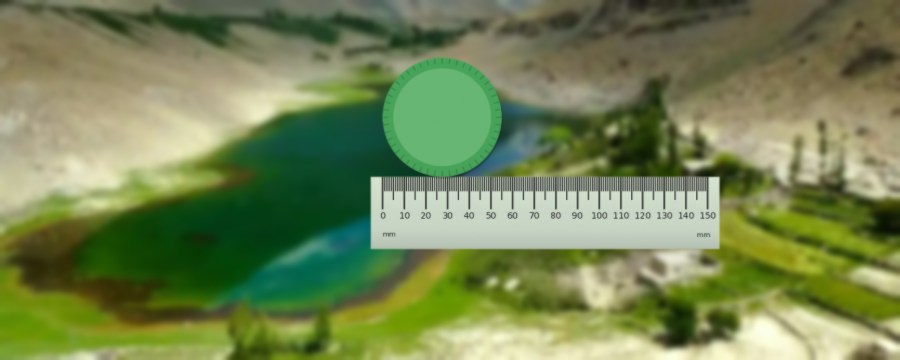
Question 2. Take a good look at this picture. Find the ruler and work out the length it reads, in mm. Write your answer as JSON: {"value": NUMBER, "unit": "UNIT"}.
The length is {"value": 55, "unit": "mm"}
